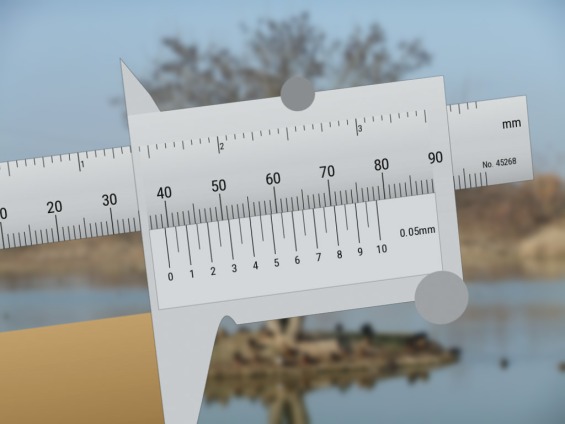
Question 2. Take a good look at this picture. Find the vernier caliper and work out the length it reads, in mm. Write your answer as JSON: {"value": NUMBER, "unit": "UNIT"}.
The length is {"value": 39.4, "unit": "mm"}
